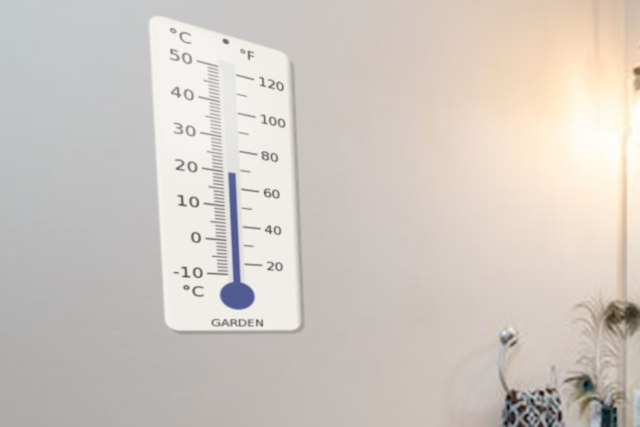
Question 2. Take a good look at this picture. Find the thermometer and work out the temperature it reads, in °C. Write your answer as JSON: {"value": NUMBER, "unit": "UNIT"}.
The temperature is {"value": 20, "unit": "°C"}
